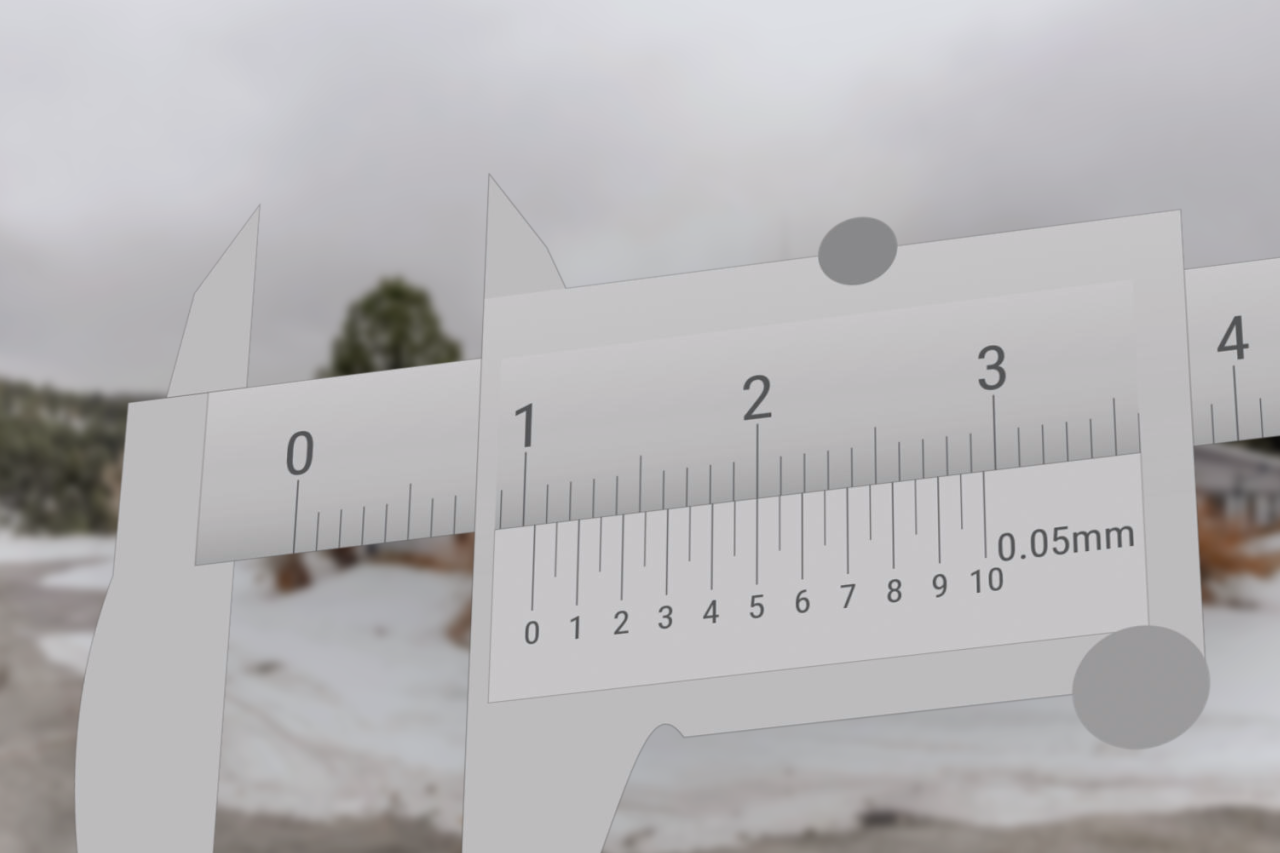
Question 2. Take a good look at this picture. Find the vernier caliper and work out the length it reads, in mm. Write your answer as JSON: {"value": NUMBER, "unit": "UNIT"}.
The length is {"value": 10.5, "unit": "mm"}
